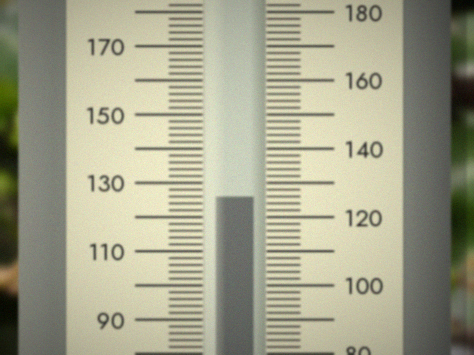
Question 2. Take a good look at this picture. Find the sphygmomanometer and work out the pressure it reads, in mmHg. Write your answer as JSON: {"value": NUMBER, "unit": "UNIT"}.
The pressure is {"value": 126, "unit": "mmHg"}
